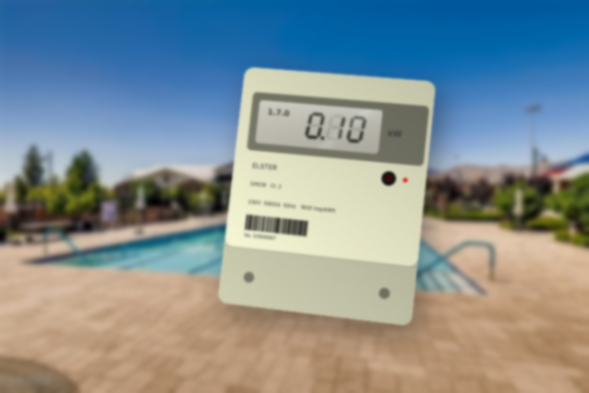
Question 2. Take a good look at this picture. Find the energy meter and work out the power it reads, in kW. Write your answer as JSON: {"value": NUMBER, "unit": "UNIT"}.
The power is {"value": 0.10, "unit": "kW"}
